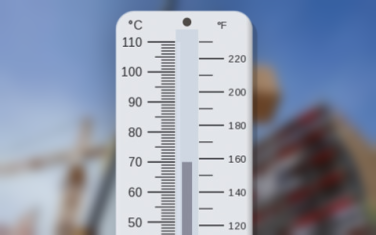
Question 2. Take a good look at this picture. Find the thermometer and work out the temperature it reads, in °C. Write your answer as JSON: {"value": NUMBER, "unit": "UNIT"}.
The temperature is {"value": 70, "unit": "°C"}
